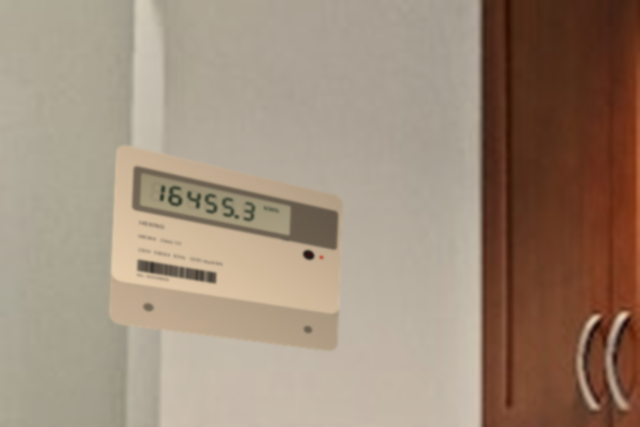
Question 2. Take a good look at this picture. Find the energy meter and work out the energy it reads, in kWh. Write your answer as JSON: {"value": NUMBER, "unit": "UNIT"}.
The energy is {"value": 16455.3, "unit": "kWh"}
